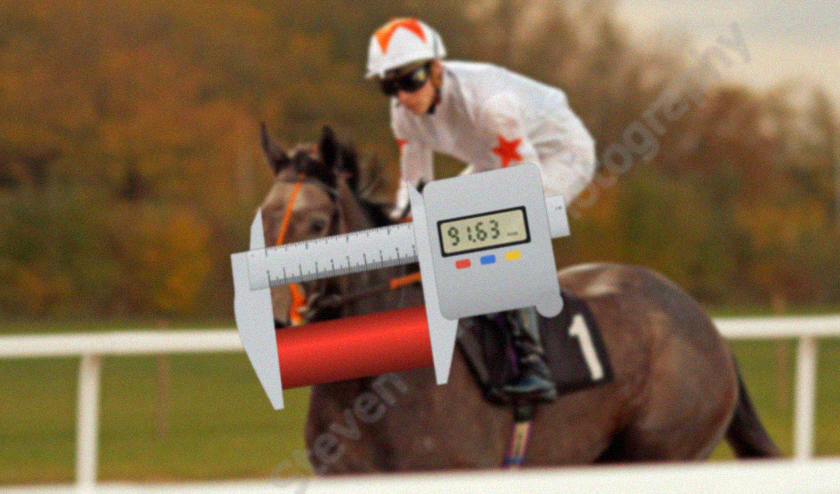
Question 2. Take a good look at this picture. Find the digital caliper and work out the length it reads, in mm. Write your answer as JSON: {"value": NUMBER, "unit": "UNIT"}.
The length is {"value": 91.63, "unit": "mm"}
